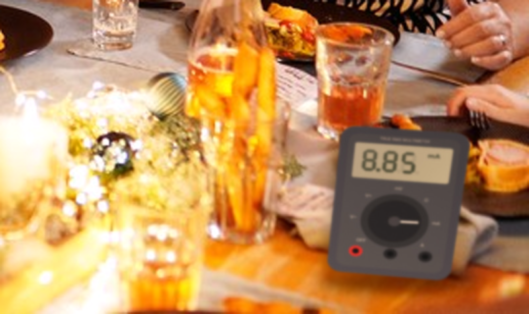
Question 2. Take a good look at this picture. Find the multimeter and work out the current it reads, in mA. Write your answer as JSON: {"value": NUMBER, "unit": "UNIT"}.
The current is {"value": 8.85, "unit": "mA"}
